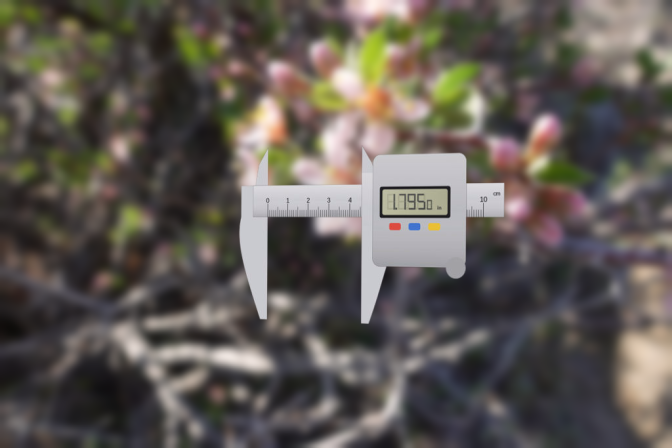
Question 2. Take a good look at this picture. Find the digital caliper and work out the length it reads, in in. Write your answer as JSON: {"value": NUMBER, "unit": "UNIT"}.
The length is {"value": 1.7950, "unit": "in"}
